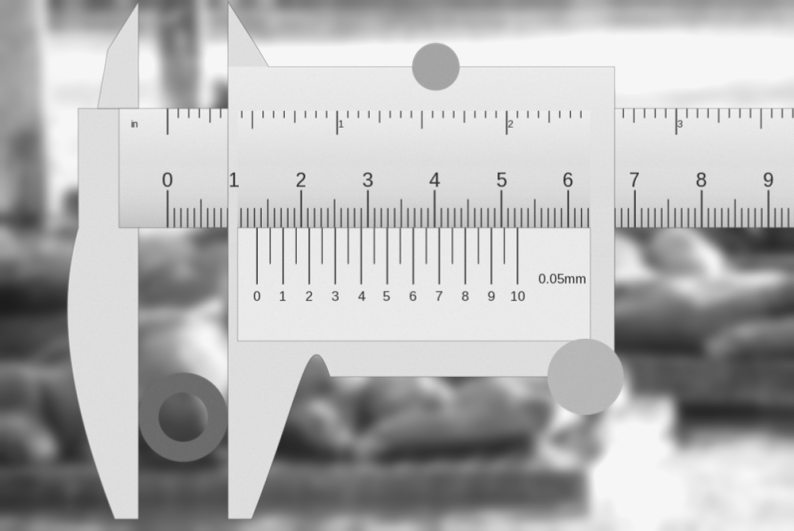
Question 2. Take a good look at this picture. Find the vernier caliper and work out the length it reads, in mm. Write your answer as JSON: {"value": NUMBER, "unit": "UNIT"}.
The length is {"value": 13.4, "unit": "mm"}
